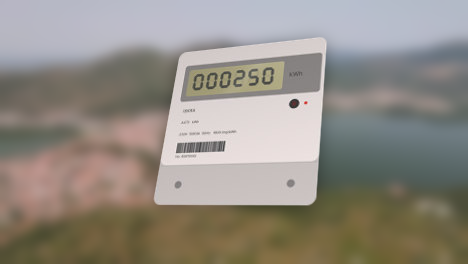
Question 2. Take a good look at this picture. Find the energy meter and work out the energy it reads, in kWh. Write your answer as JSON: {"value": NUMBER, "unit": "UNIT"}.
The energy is {"value": 250, "unit": "kWh"}
